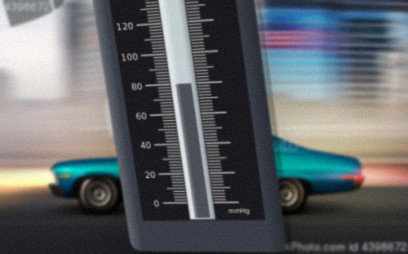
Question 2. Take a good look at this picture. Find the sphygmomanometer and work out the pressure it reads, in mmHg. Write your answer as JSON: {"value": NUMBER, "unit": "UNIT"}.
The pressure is {"value": 80, "unit": "mmHg"}
